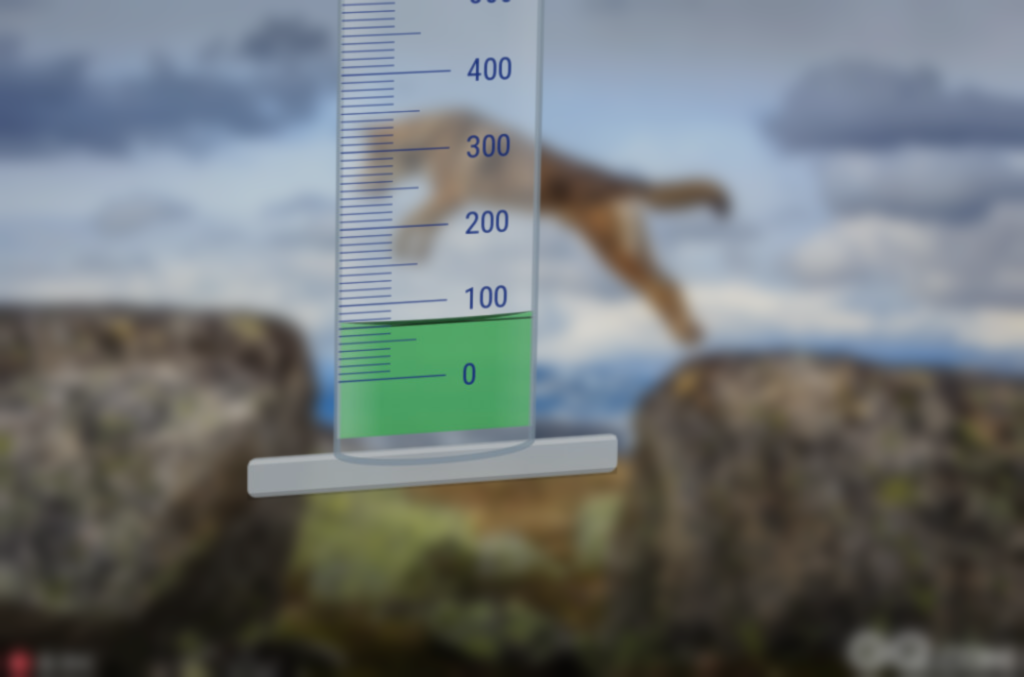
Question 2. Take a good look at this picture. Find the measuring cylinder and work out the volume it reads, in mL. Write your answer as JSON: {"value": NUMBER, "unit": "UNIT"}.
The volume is {"value": 70, "unit": "mL"}
